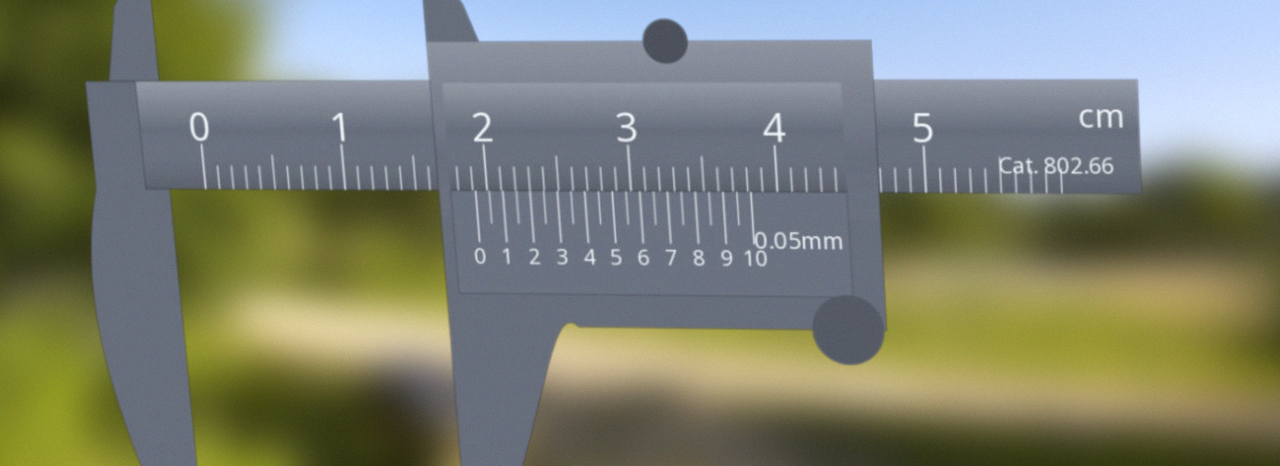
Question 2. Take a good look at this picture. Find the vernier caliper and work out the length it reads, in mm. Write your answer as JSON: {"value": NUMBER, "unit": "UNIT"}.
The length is {"value": 19.2, "unit": "mm"}
